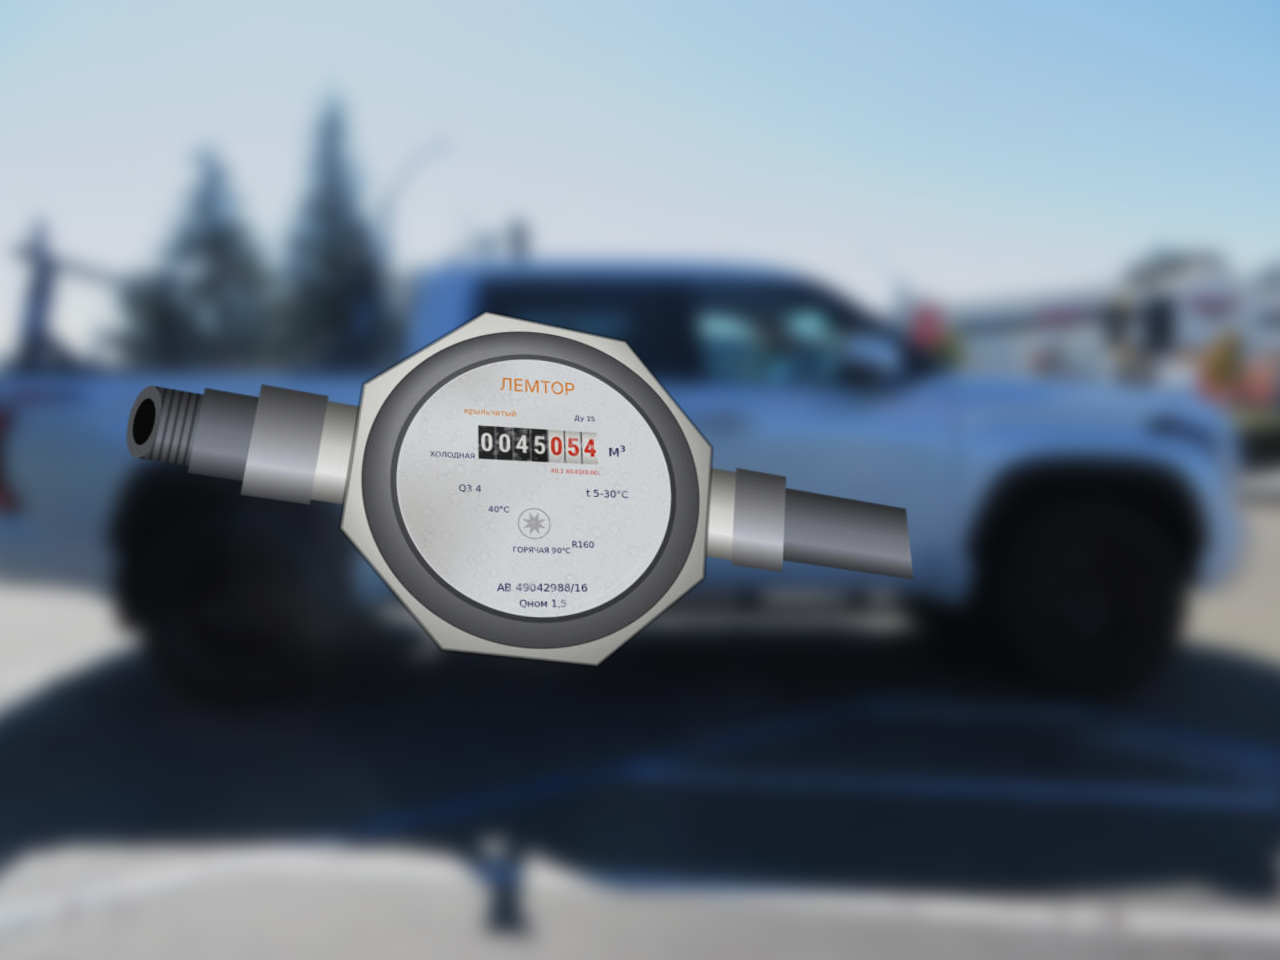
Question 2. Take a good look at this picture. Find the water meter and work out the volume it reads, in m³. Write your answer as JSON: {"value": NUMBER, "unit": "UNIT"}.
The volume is {"value": 45.054, "unit": "m³"}
